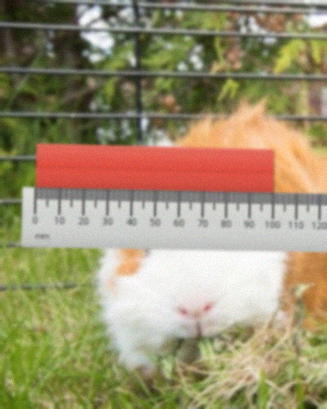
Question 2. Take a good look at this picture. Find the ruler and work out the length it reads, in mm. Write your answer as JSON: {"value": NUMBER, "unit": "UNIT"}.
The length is {"value": 100, "unit": "mm"}
